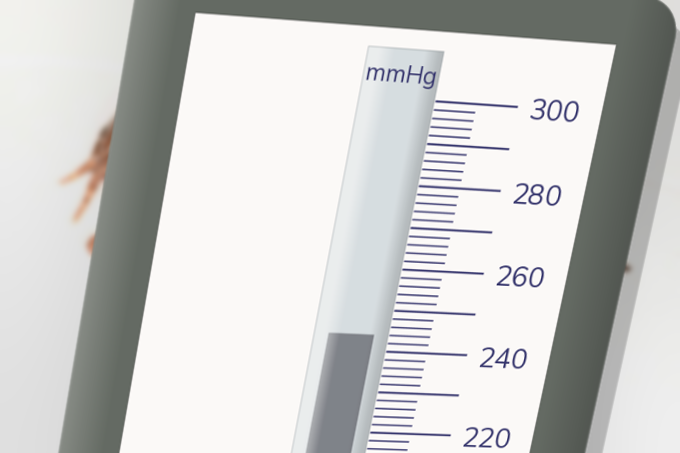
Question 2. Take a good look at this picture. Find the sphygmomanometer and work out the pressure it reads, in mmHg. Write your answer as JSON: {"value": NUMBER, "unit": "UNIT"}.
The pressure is {"value": 244, "unit": "mmHg"}
